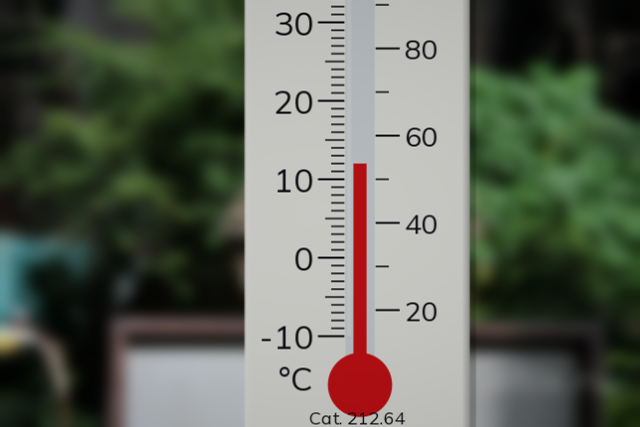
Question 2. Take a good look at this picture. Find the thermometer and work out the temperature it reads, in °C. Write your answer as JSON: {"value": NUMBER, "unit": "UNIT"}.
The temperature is {"value": 12, "unit": "°C"}
